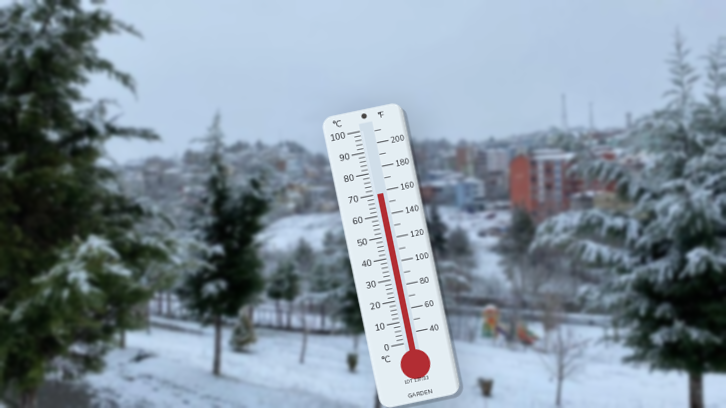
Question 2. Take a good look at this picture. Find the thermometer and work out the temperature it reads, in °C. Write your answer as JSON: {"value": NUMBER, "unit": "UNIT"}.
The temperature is {"value": 70, "unit": "°C"}
